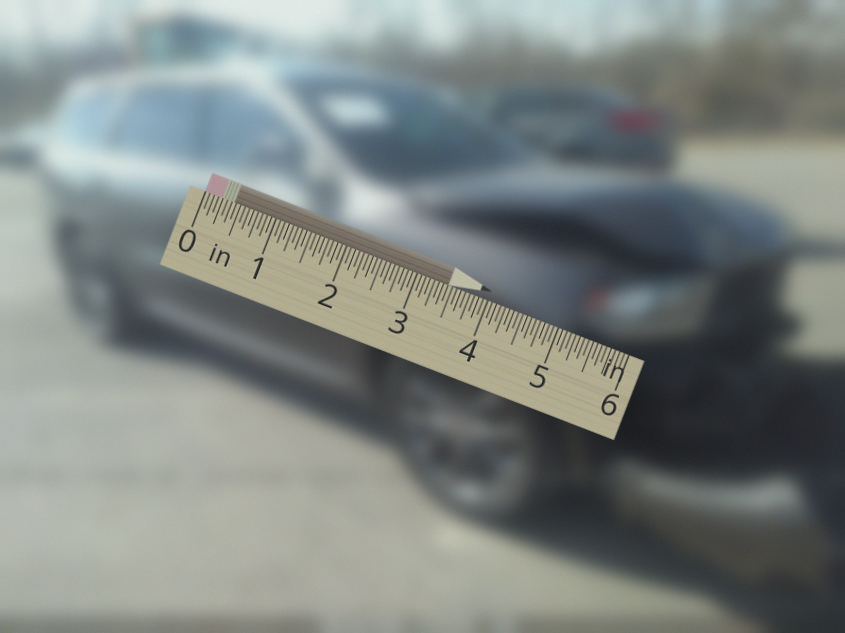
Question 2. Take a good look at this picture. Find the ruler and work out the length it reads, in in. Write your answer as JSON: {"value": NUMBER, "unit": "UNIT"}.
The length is {"value": 4, "unit": "in"}
